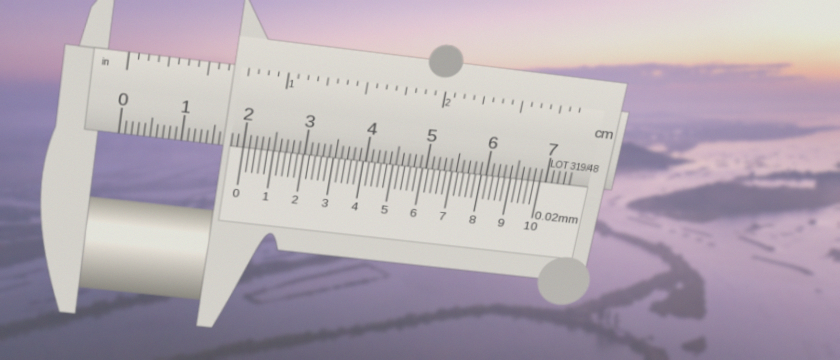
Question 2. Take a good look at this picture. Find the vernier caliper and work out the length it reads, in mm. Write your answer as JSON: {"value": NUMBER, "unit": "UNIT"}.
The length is {"value": 20.0, "unit": "mm"}
